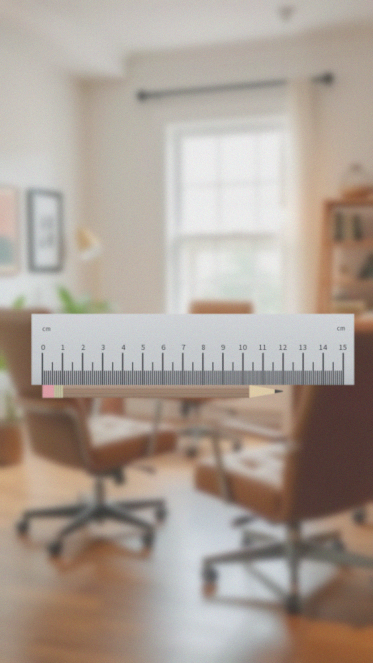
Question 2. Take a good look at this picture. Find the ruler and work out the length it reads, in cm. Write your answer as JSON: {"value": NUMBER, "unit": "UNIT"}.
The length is {"value": 12, "unit": "cm"}
